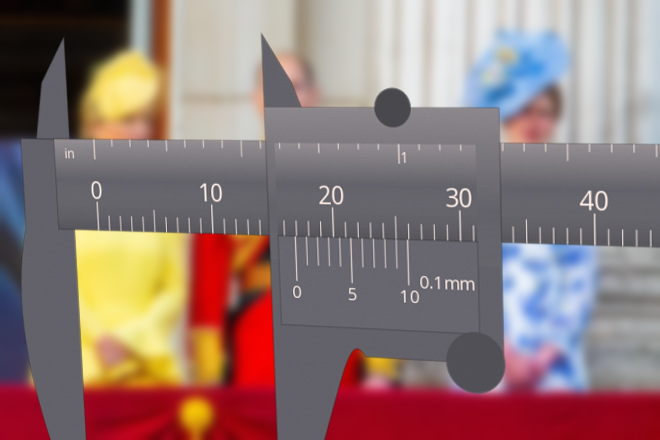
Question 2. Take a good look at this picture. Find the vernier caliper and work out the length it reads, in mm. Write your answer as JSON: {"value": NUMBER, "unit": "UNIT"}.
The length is {"value": 16.9, "unit": "mm"}
